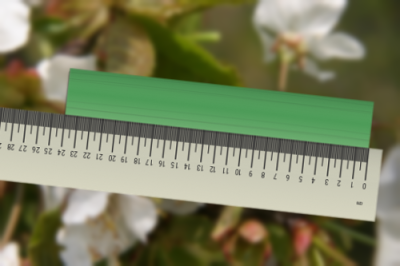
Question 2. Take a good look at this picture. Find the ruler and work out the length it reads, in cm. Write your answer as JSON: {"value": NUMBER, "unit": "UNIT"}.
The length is {"value": 24, "unit": "cm"}
